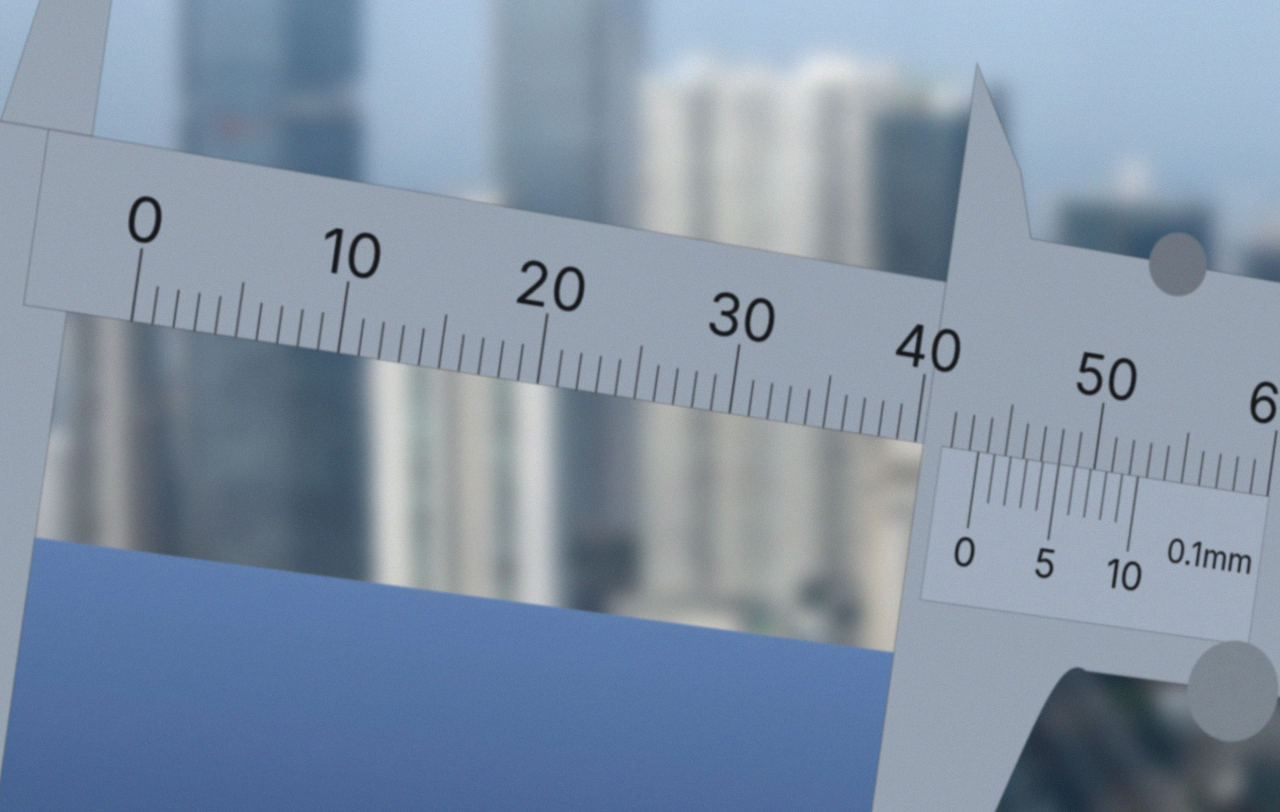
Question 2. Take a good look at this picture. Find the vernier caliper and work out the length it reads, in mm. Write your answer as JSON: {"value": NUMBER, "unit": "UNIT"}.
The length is {"value": 43.5, "unit": "mm"}
